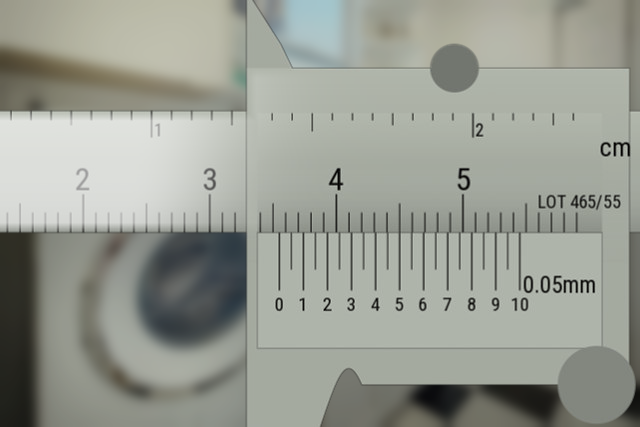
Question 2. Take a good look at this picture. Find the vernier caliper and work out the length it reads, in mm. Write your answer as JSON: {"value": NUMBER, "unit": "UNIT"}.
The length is {"value": 35.5, "unit": "mm"}
